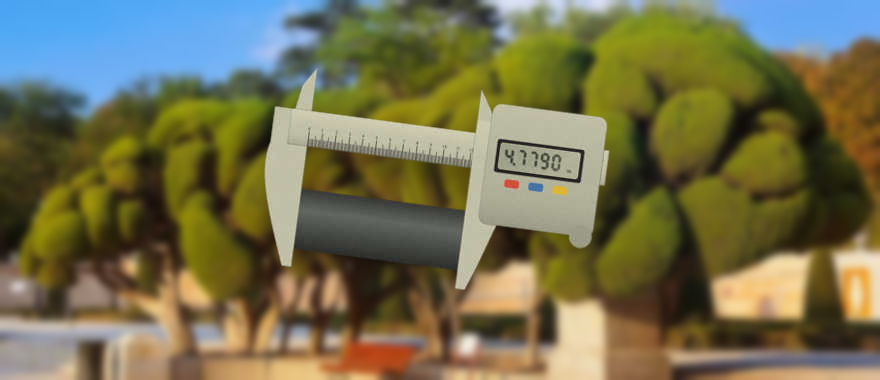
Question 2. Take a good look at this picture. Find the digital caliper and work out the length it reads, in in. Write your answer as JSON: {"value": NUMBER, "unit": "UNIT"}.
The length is {"value": 4.7790, "unit": "in"}
